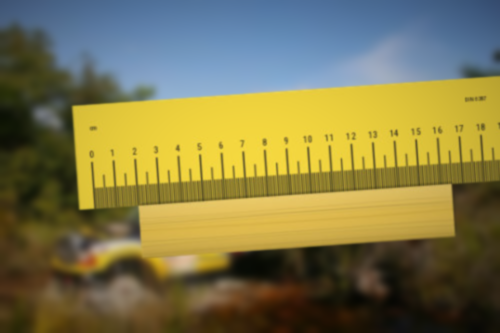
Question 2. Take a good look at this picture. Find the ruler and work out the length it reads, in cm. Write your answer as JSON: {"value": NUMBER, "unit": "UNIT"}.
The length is {"value": 14.5, "unit": "cm"}
